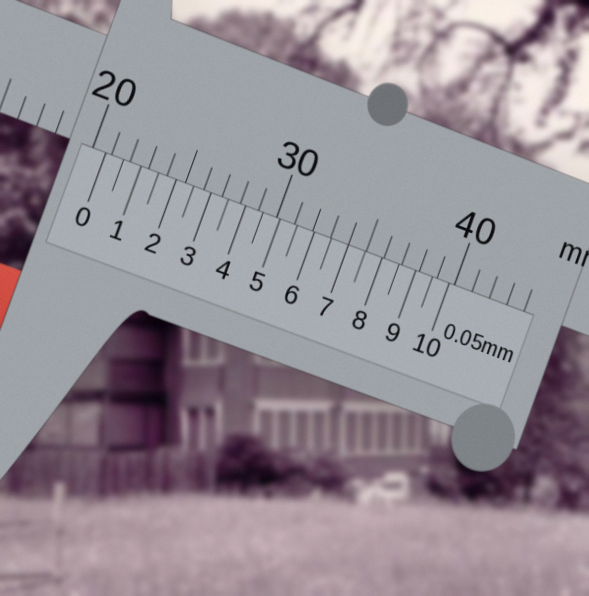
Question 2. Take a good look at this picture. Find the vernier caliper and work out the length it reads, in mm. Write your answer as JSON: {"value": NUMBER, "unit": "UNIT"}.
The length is {"value": 20.7, "unit": "mm"}
